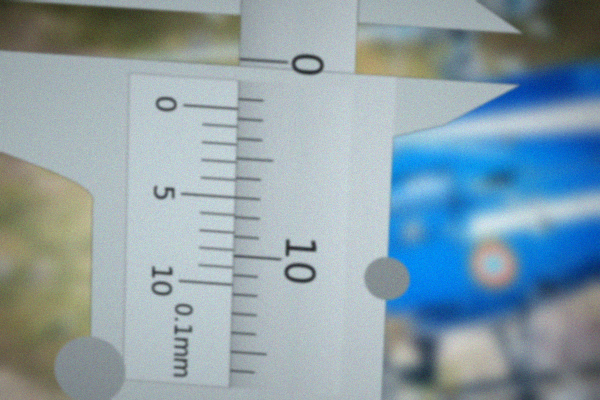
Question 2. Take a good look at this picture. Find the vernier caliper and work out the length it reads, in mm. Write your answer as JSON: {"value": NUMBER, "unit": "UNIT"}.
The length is {"value": 2.5, "unit": "mm"}
